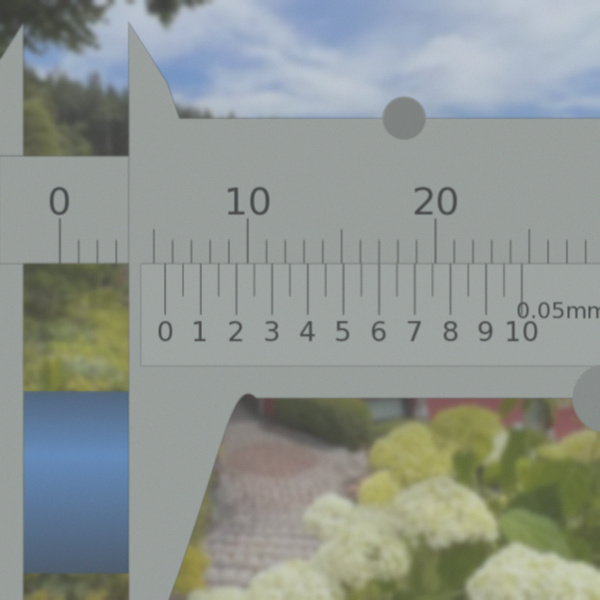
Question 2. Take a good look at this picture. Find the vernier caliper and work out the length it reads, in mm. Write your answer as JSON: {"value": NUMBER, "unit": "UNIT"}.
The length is {"value": 5.6, "unit": "mm"}
